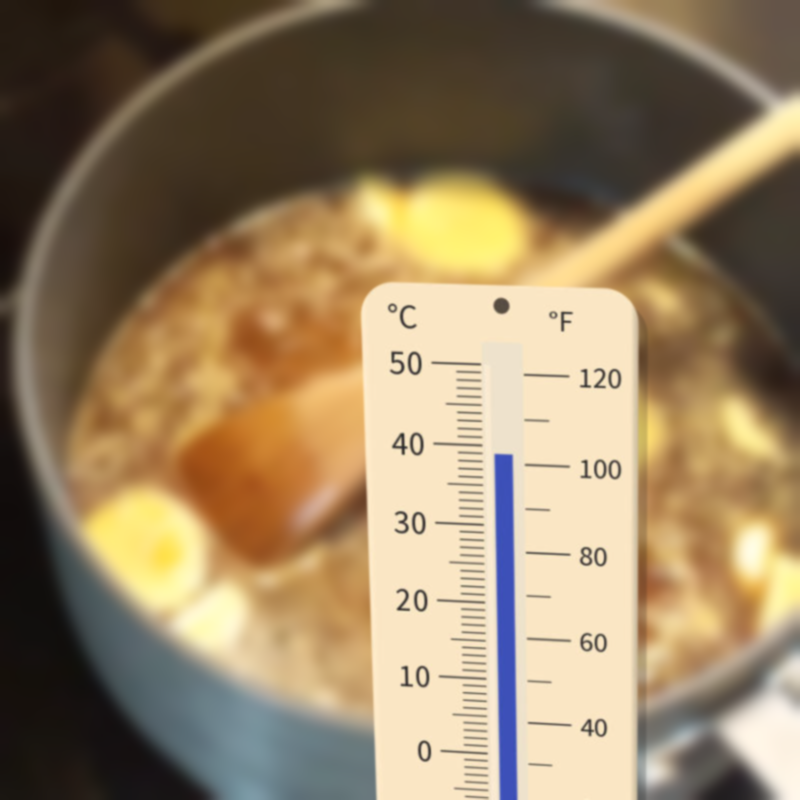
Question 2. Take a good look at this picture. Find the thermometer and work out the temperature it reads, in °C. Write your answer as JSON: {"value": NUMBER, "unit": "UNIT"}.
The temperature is {"value": 39, "unit": "°C"}
